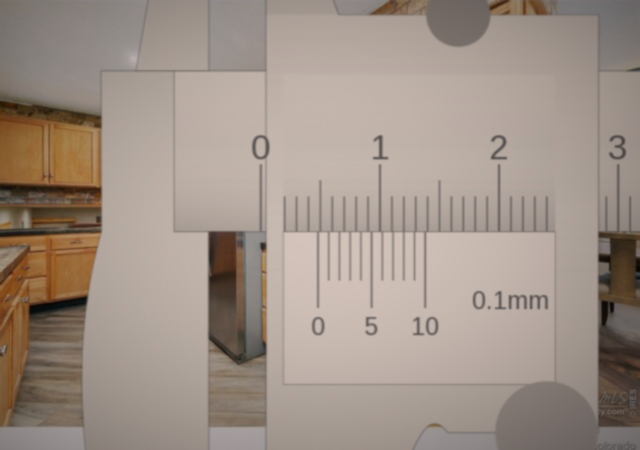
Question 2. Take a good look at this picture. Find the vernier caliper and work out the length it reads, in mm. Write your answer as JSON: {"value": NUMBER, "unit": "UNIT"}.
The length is {"value": 4.8, "unit": "mm"}
